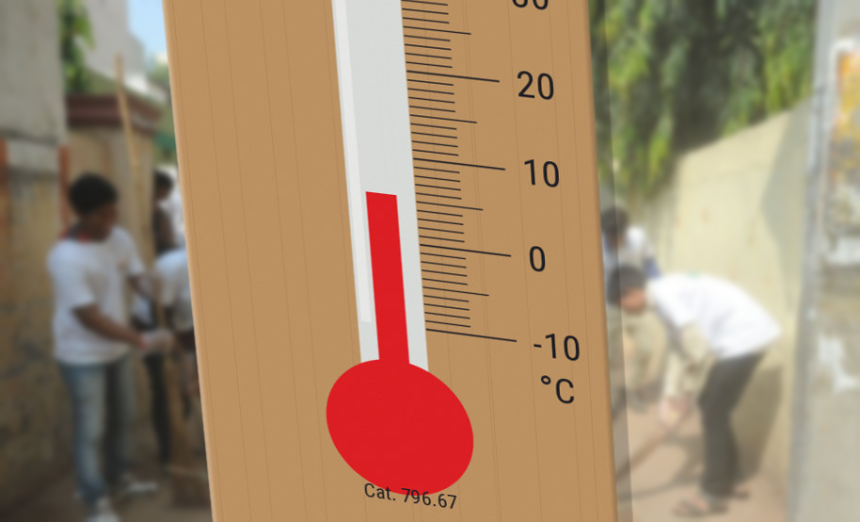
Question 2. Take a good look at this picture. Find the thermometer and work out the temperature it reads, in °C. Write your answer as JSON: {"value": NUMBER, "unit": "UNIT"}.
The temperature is {"value": 5.5, "unit": "°C"}
